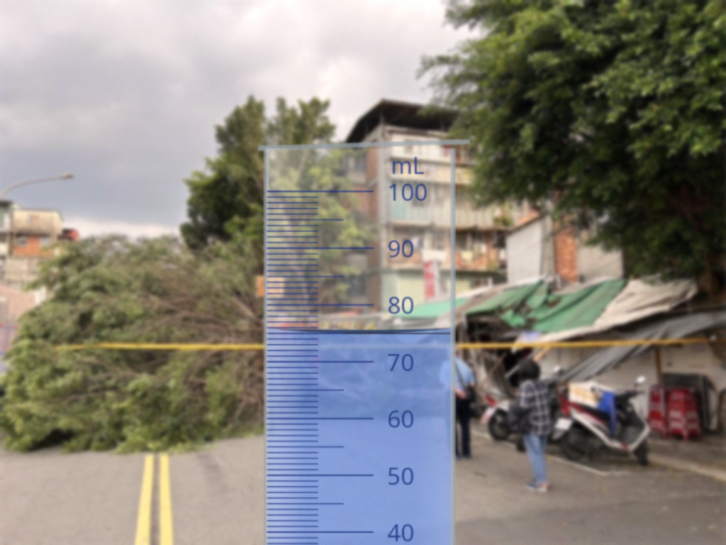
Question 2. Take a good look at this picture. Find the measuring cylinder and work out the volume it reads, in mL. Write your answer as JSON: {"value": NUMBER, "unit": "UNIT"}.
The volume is {"value": 75, "unit": "mL"}
